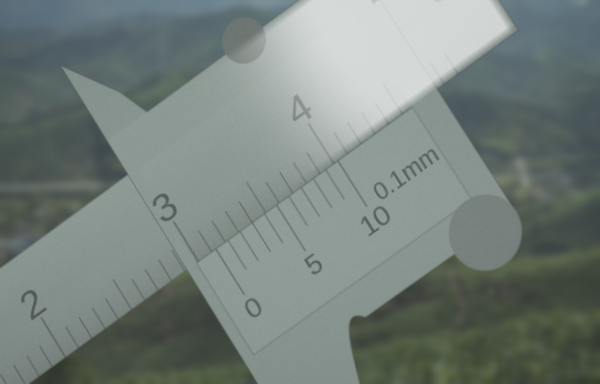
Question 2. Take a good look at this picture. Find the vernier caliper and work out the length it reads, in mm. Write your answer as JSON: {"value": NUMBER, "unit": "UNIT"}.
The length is {"value": 31.3, "unit": "mm"}
